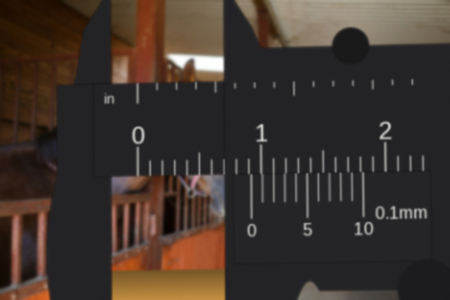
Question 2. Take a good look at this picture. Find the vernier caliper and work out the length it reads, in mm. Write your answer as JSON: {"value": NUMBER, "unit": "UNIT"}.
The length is {"value": 9.2, "unit": "mm"}
